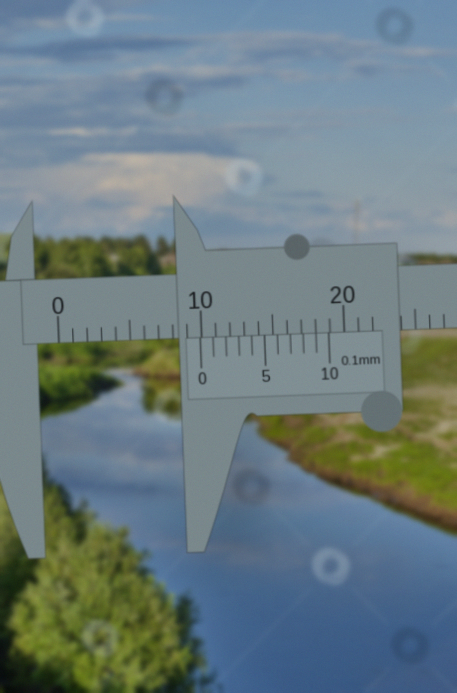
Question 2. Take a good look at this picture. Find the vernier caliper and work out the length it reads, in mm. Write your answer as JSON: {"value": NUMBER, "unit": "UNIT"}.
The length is {"value": 9.9, "unit": "mm"}
